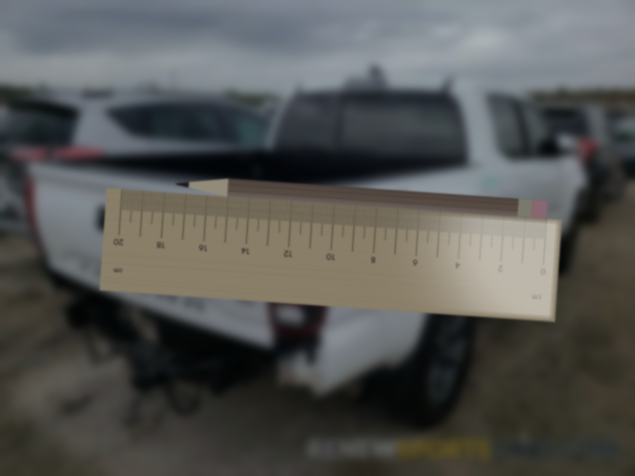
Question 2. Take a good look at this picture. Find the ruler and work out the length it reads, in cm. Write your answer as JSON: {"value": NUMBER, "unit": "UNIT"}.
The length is {"value": 17.5, "unit": "cm"}
